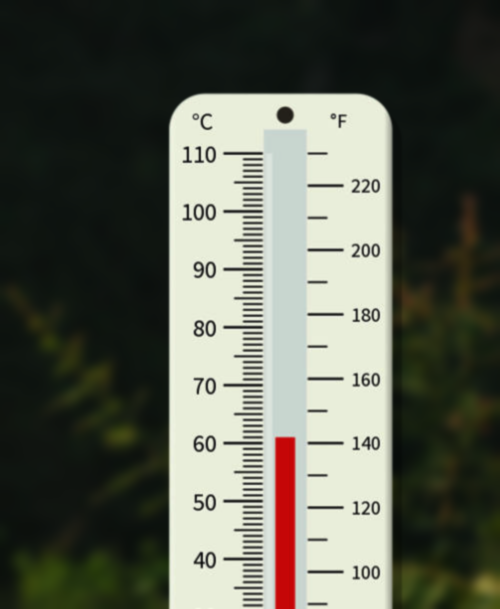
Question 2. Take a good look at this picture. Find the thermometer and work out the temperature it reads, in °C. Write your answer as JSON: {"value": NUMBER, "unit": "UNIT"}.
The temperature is {"value": 61, "unit": "°C"}
